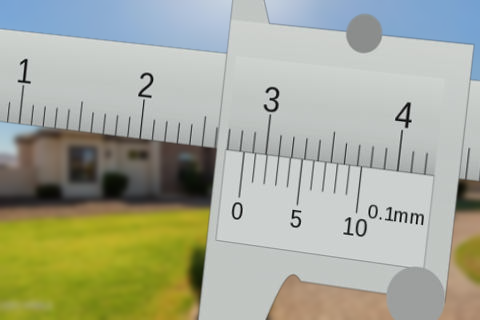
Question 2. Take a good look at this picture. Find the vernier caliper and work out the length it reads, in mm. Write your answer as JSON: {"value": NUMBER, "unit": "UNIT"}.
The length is {"value": 28.3, "unit": "mm"}
